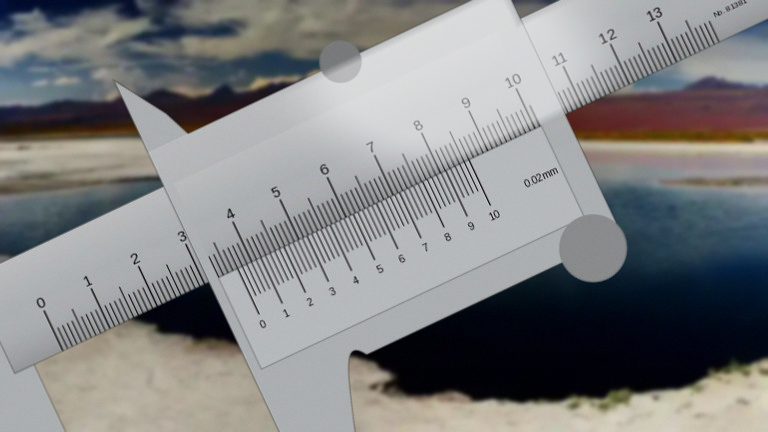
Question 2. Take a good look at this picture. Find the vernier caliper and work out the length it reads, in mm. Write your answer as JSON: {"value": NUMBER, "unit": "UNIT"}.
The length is {"value": 37.0, "unit": "mm"}
